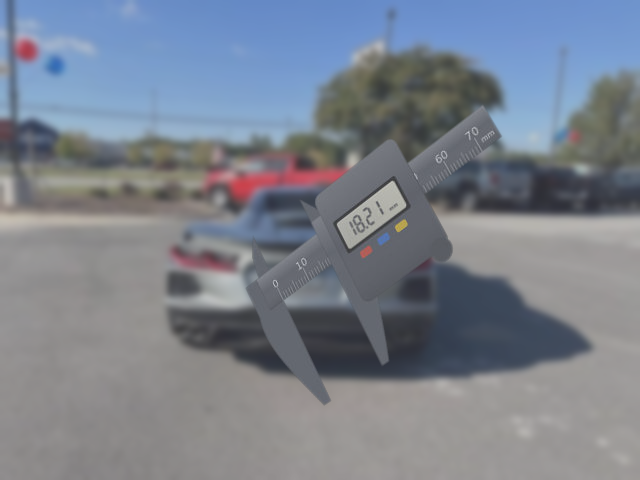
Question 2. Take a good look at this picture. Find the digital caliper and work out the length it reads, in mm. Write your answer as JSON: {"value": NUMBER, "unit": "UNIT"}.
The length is {"value": 18.21, "unit": "mm"}
